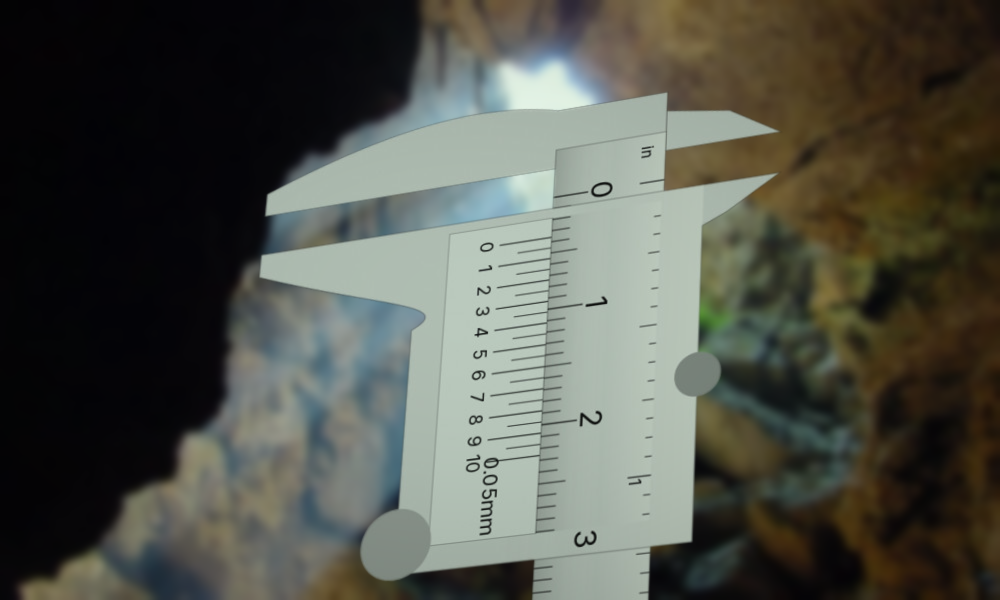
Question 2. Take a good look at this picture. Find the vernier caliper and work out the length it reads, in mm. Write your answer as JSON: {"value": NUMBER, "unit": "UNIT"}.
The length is {"value": 3.6, "unit": "mm"}
